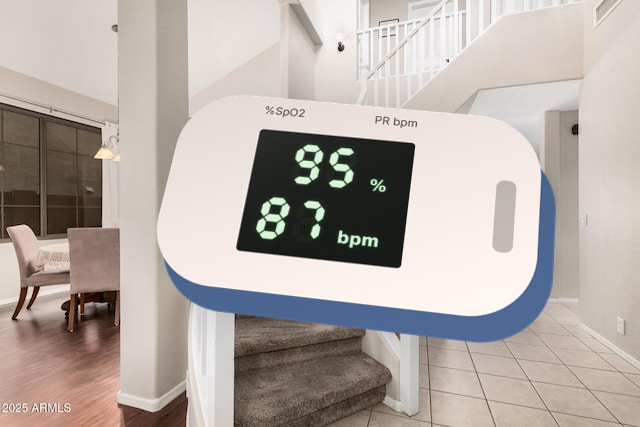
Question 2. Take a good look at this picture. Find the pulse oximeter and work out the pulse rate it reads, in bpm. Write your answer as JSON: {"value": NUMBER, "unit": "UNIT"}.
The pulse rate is {"value": 87, "unit": "bpm"}
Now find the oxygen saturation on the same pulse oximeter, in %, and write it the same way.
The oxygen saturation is {"value": 95, "unit": "%"}
